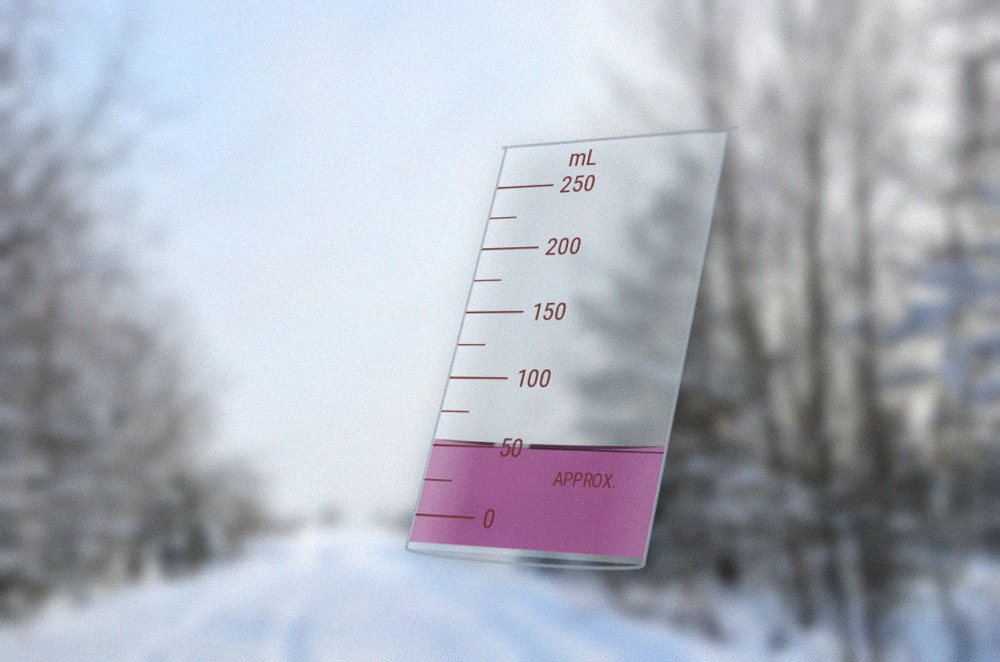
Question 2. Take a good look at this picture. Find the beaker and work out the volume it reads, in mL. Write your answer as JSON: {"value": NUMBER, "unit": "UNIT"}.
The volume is {"value": 50, "unit": "mL"}
